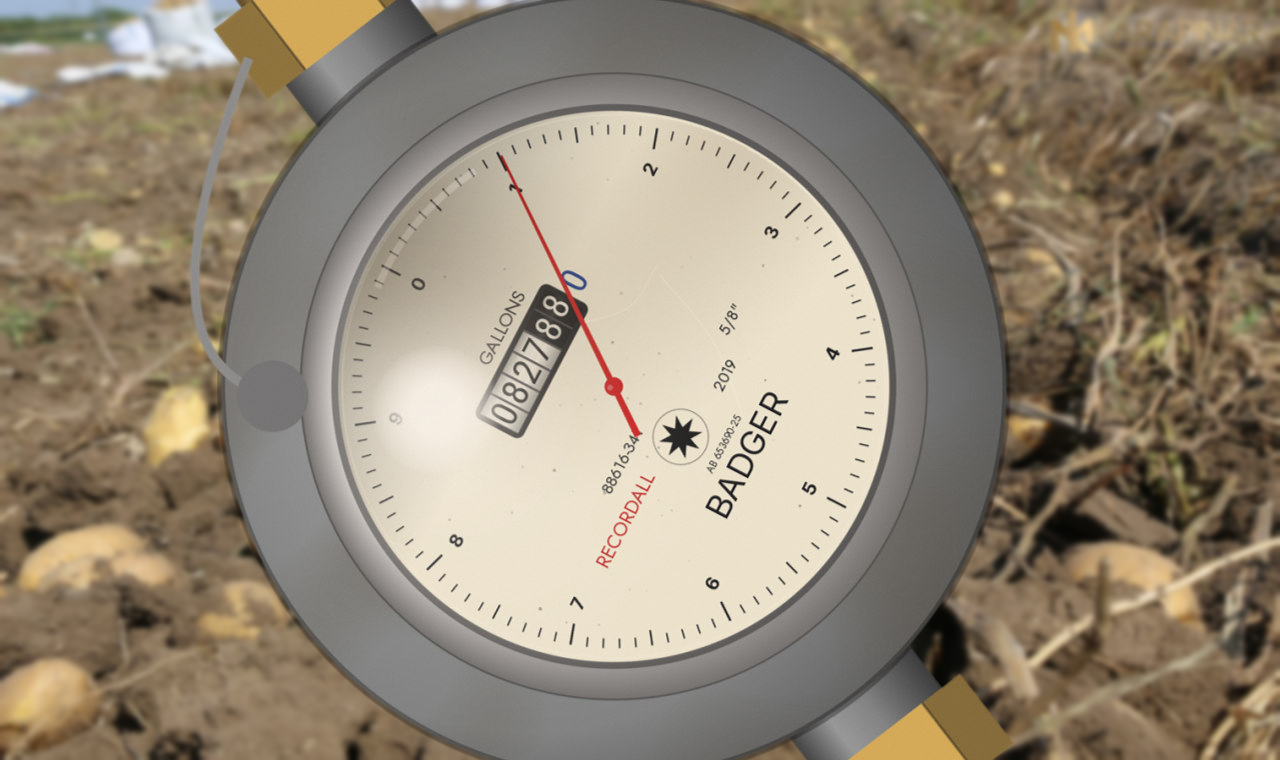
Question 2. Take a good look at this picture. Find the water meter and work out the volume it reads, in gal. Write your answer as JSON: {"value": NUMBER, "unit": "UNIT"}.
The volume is {"value": 827881.0, "unit": "gal"}
